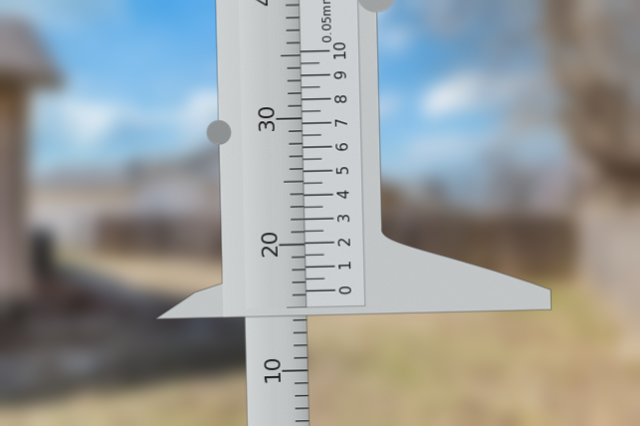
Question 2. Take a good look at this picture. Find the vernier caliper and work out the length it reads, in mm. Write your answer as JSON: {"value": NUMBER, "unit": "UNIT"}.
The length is {"value": 16.3, "unit": "mm"}
